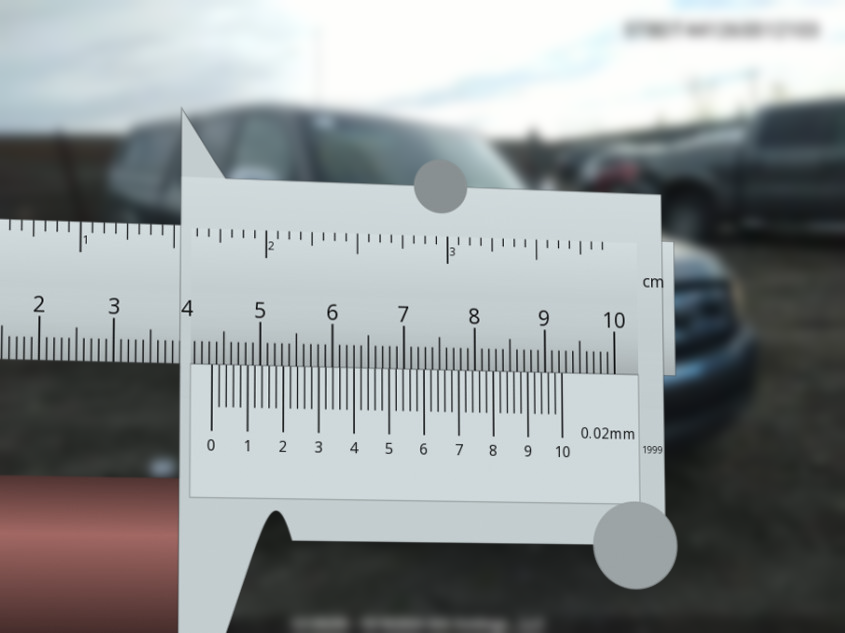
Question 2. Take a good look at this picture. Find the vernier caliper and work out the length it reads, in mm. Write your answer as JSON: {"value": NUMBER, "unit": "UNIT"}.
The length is {"value": 43.4, "unit": "mm"}
